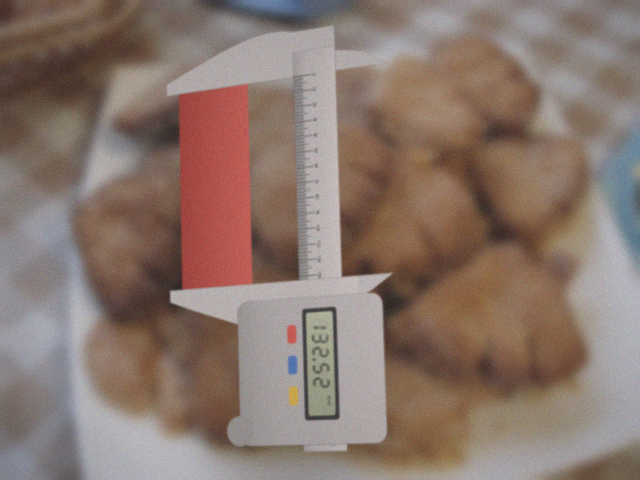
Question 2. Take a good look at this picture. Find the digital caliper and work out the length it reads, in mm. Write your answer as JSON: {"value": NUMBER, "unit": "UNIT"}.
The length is {"value": 132.52, "unit": "mm"}
